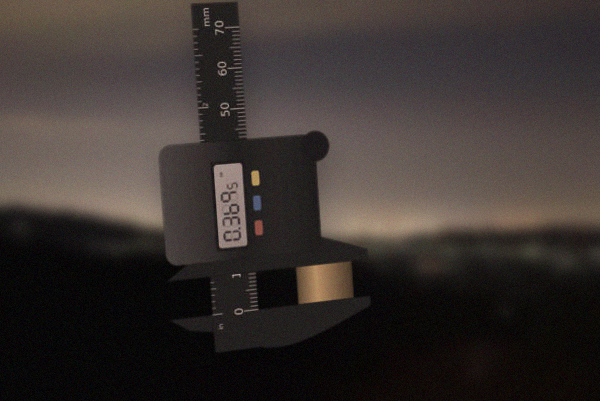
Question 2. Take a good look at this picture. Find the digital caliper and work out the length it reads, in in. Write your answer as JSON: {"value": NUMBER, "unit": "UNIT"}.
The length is {"value": 0.3695, "unit": "in"}
